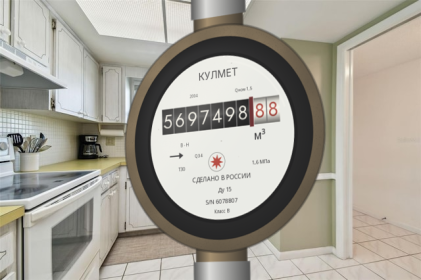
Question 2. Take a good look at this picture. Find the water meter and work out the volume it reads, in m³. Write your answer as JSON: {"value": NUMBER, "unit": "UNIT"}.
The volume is {"value": 5697498.88, "unit": "m³"}
